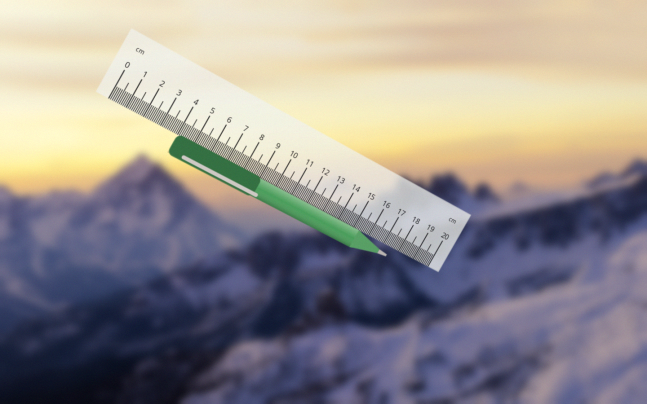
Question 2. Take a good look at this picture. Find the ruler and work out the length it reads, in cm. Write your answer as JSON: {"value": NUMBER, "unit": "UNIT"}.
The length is {"value": 13.5, "unit": "cm"}
